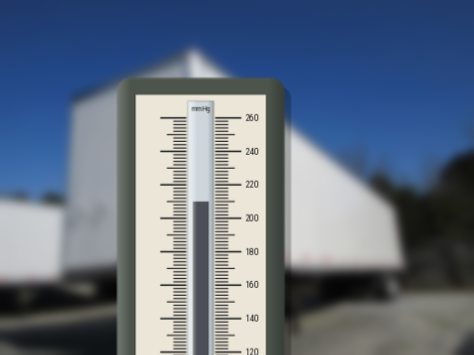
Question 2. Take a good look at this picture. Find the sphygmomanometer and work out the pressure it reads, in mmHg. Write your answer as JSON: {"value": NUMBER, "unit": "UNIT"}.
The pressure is {"value": 210, "unit": "mmHg"}
